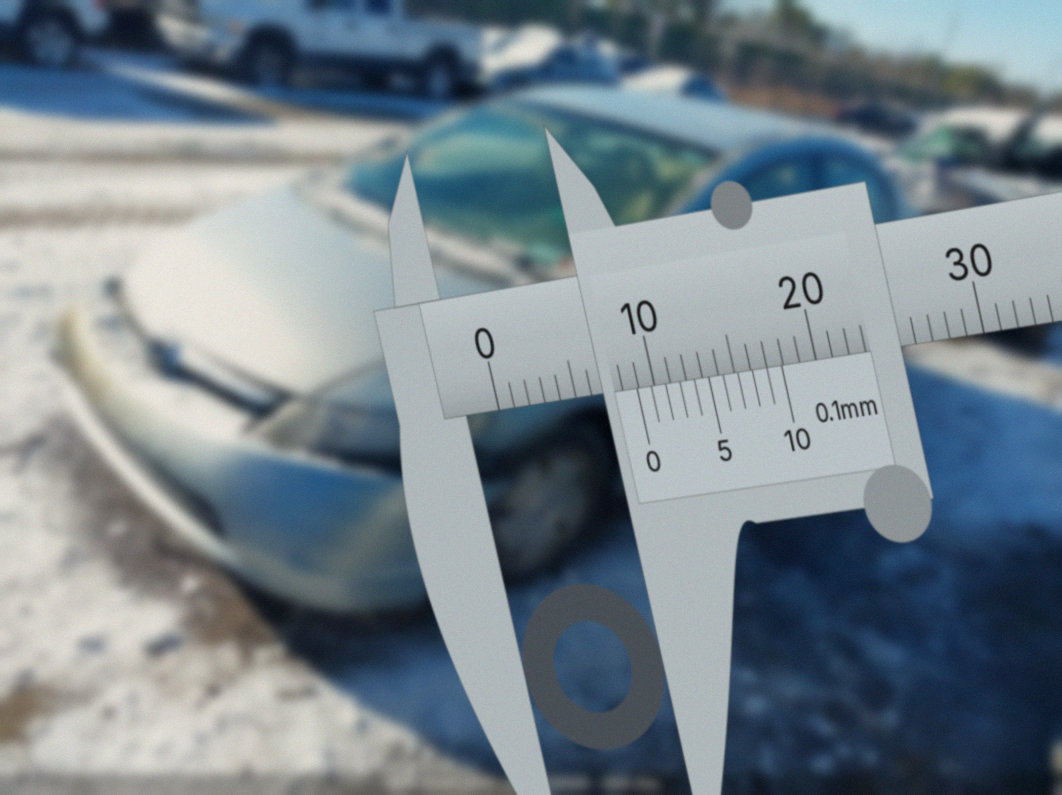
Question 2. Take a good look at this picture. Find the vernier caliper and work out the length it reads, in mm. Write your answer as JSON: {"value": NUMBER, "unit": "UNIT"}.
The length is {"value": 8.9, "unit": "mm"}
